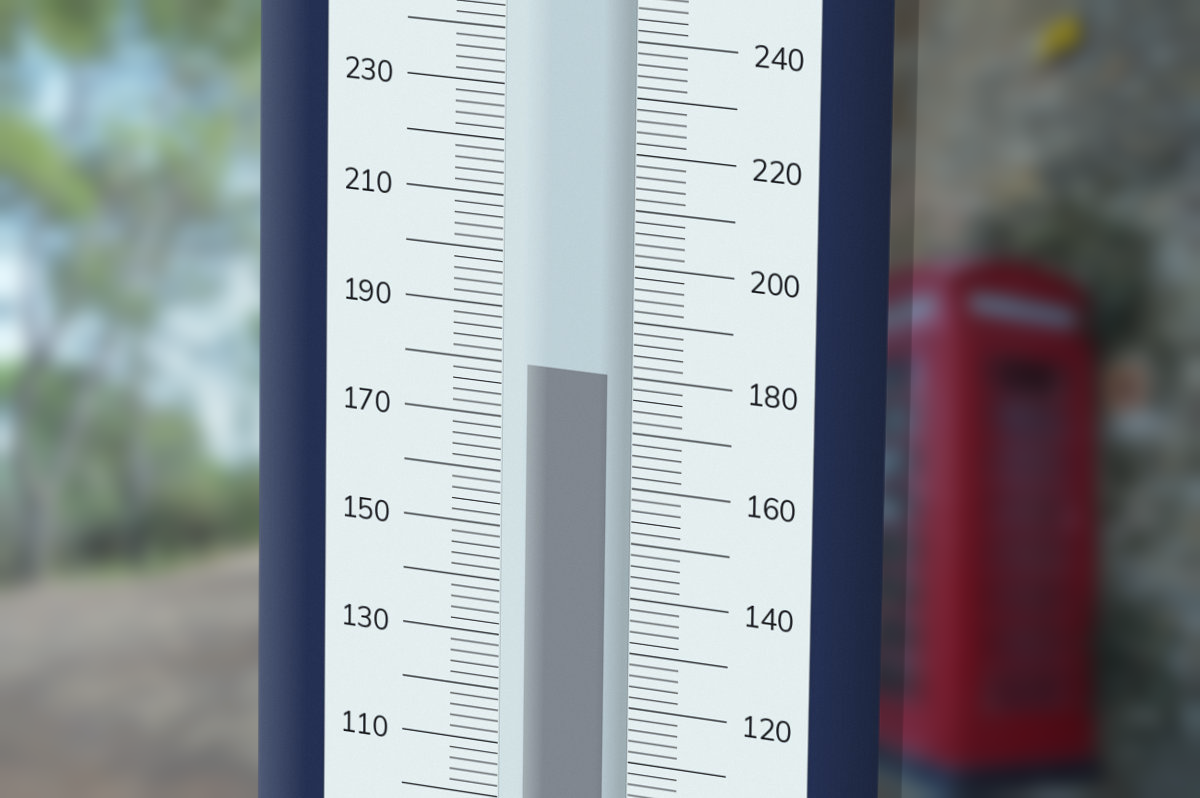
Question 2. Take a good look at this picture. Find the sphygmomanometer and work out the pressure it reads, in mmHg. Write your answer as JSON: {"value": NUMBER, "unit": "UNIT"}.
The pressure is {"value": 180, "unit": "mmHg"}
